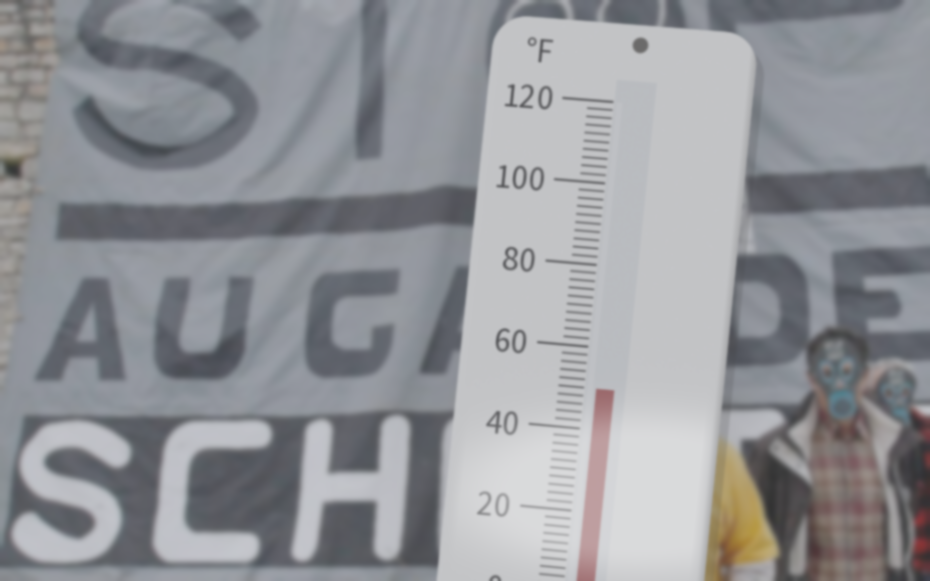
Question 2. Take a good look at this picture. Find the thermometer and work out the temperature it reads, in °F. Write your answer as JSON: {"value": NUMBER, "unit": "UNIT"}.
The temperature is {"value": 50, "unit": "°F"}
